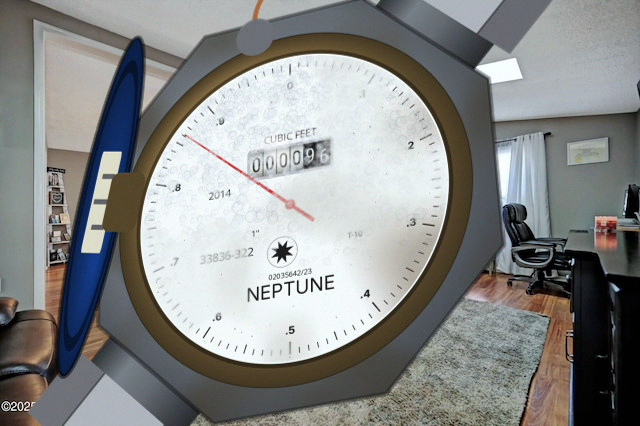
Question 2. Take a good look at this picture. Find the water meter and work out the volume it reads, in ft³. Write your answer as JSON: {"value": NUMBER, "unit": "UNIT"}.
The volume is {"value": 95.86, "unit": "ft³"}
